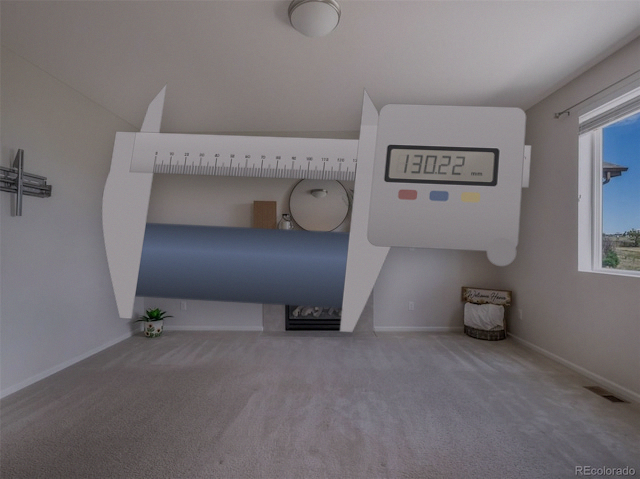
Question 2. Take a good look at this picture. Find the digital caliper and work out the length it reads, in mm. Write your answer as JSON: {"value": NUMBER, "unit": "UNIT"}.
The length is {"value": 130.22, "unit": "mm"}
